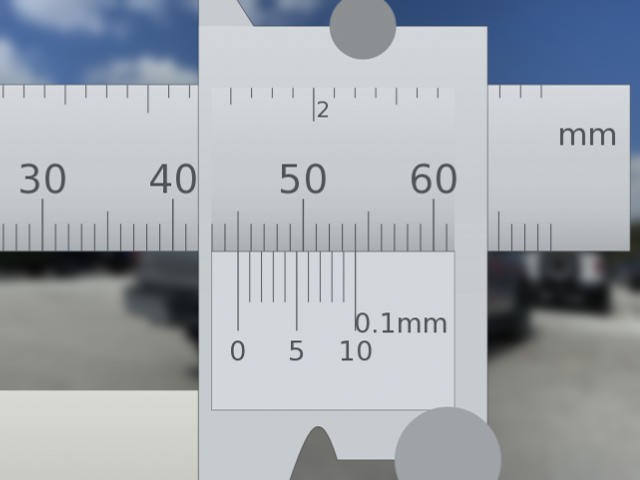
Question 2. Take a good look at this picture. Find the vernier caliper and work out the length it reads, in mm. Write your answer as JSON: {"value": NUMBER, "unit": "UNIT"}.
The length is {"value": 45.0, "unit": "mm"}
